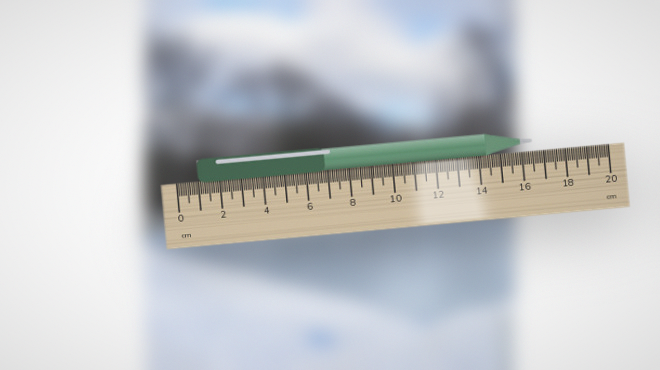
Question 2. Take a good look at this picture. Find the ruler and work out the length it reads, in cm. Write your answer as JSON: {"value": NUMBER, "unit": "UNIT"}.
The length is {"value": 15.5, "unit": "cm"}
